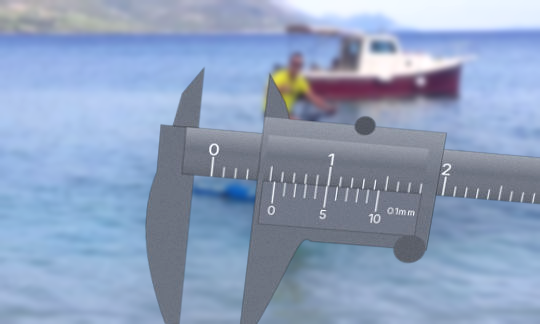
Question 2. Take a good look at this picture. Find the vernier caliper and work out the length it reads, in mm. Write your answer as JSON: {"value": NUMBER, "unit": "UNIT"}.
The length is {"value": 5.4, "unit": "mm"}
